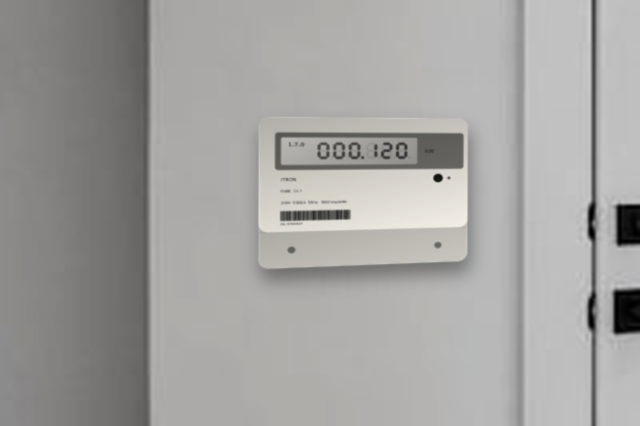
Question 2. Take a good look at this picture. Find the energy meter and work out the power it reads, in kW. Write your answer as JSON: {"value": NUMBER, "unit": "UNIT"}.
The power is {"value": 0.120, "unit": "kW"}
